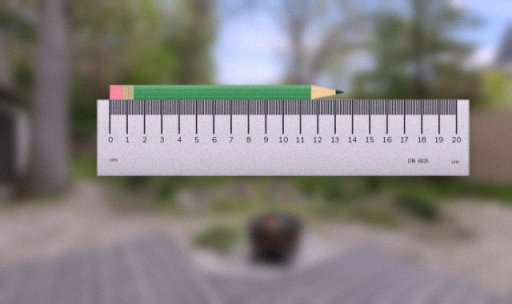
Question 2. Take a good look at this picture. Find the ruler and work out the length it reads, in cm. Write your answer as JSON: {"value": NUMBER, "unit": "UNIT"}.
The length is {"value": 13.5, "unit": "cm"}
